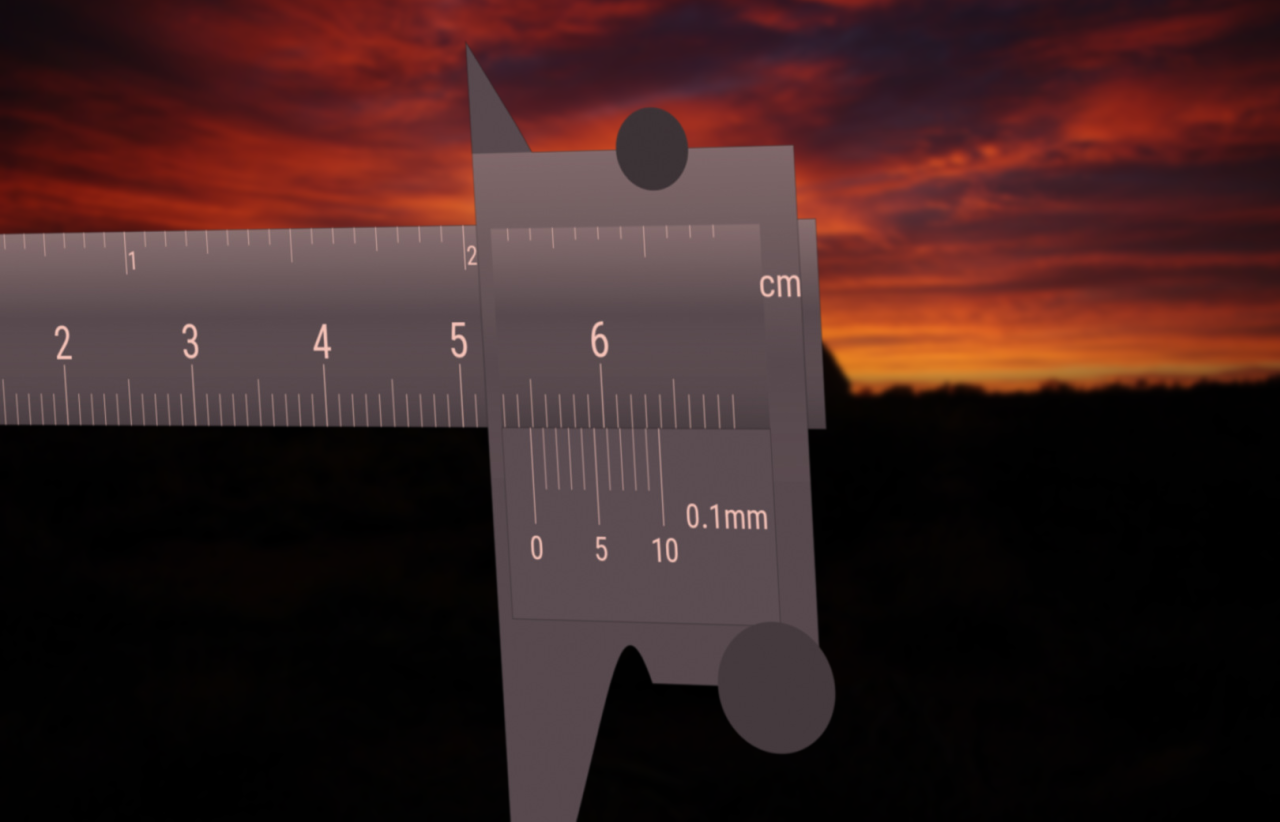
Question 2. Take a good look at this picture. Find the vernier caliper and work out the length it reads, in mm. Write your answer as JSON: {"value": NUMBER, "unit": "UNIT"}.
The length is {"value": 54.8, "unit": "mm"}
